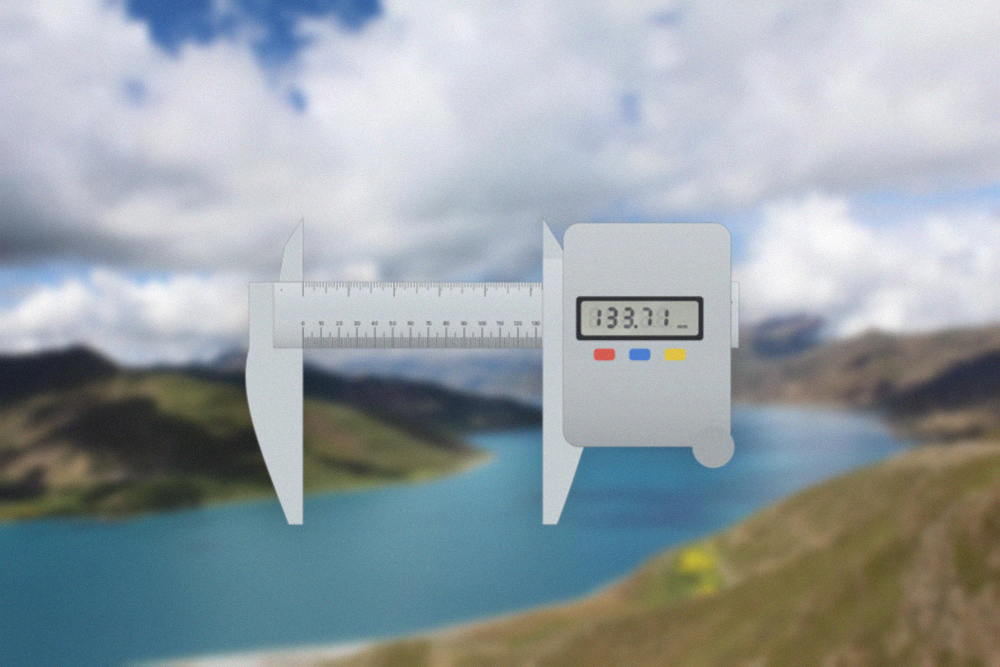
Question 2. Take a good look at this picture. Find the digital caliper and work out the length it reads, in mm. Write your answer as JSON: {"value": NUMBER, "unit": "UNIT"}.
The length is {"value": 133.71, "unit": "mm"}
